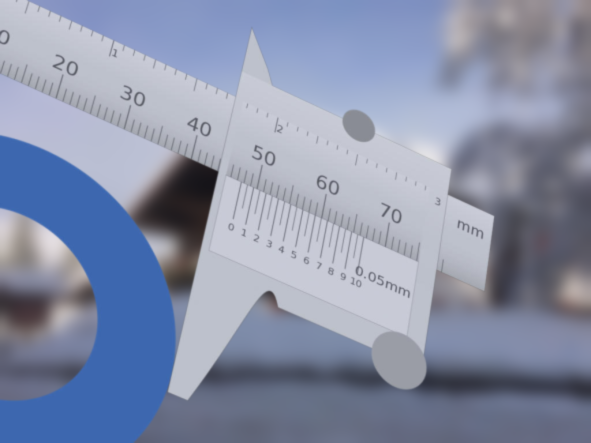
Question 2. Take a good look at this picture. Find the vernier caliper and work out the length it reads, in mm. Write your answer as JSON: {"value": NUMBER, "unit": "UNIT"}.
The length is {"value": 47.6, "unit": "mm"}
